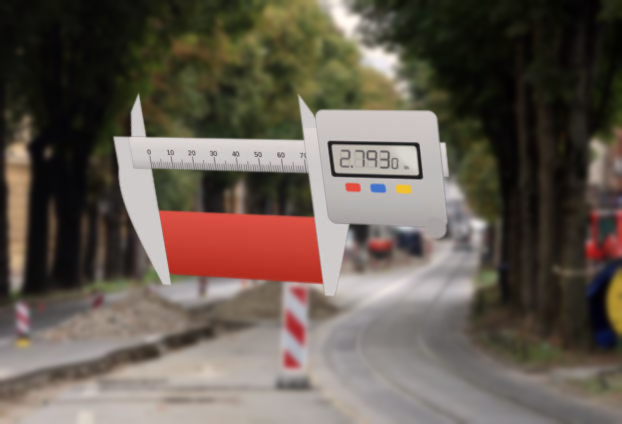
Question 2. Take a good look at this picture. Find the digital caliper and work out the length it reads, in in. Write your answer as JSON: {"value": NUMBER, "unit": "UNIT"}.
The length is {"value": 2.7930, "unit": "in"}
